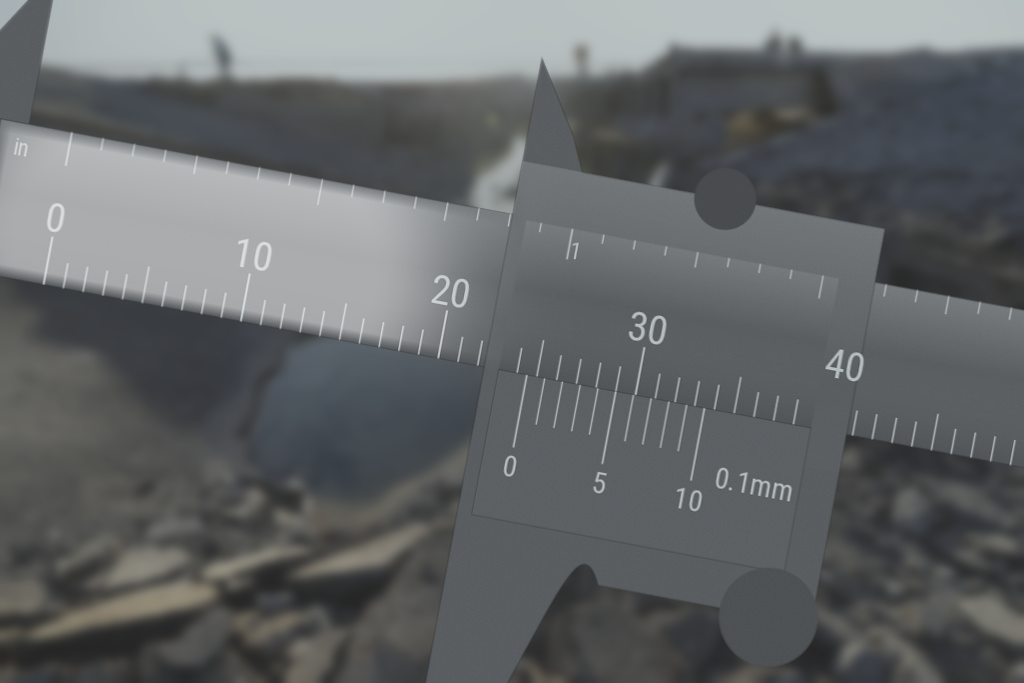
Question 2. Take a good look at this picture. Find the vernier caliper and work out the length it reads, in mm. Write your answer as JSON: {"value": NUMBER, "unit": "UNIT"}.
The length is {"value": 24.5, "unit": "mm"}
